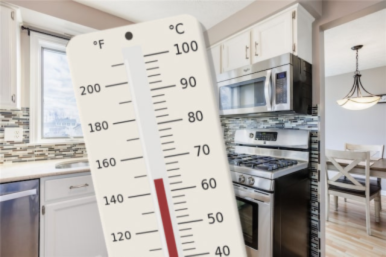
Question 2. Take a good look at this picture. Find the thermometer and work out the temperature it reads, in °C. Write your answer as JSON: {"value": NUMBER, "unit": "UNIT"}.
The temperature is {"value": 64, "unit": "°C"}
